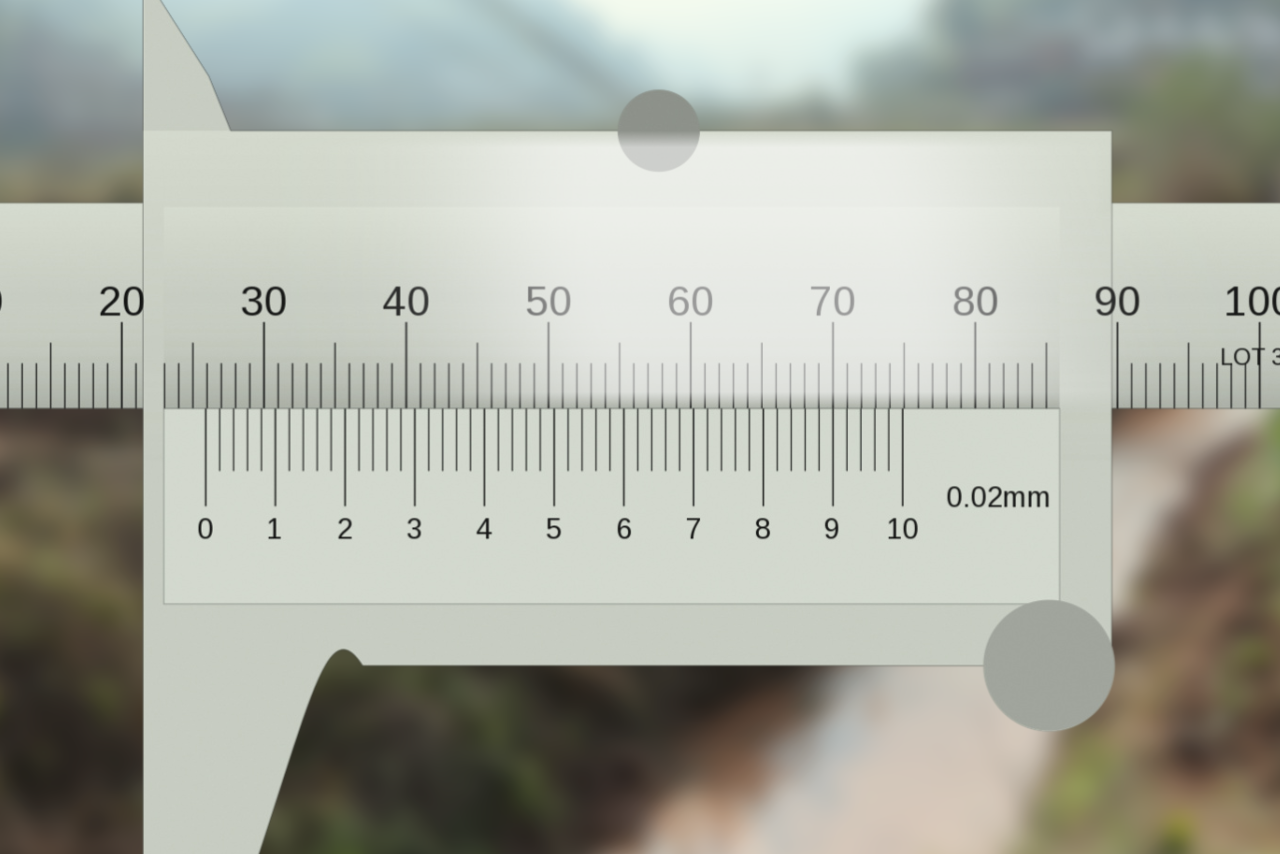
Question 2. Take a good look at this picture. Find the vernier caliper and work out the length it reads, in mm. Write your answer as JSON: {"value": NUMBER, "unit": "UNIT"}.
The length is {"value": 25.9, "unit": "mm"}
